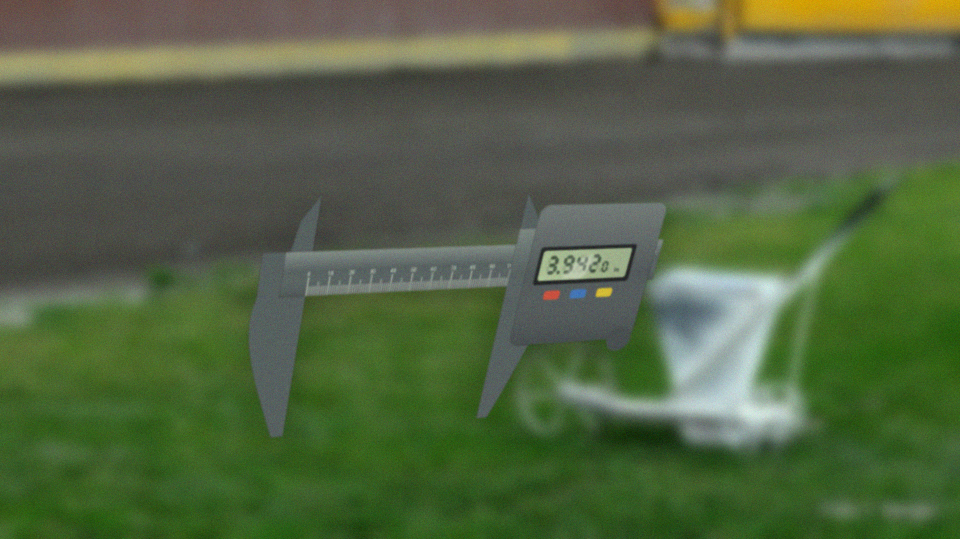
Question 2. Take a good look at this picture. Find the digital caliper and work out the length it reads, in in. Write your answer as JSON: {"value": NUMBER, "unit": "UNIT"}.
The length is {"value": 3.9420, "unit": "in"}
